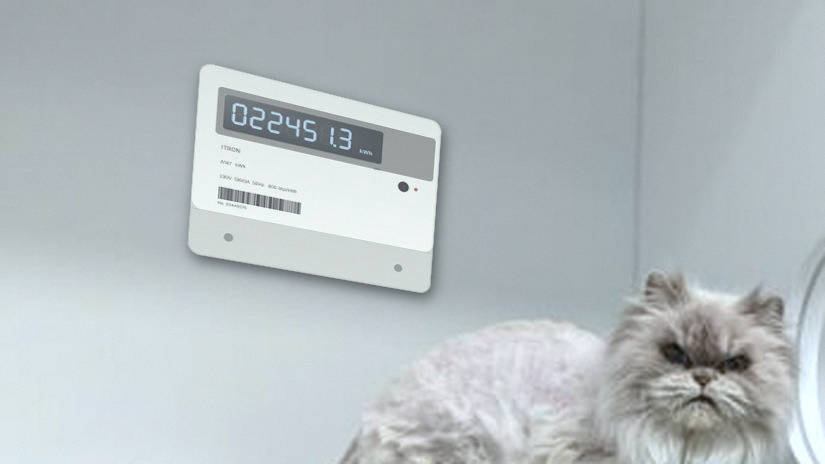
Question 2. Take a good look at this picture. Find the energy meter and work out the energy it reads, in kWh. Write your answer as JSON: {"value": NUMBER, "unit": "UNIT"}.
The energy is {"value": 22451.3, "unit": "kWh"}
